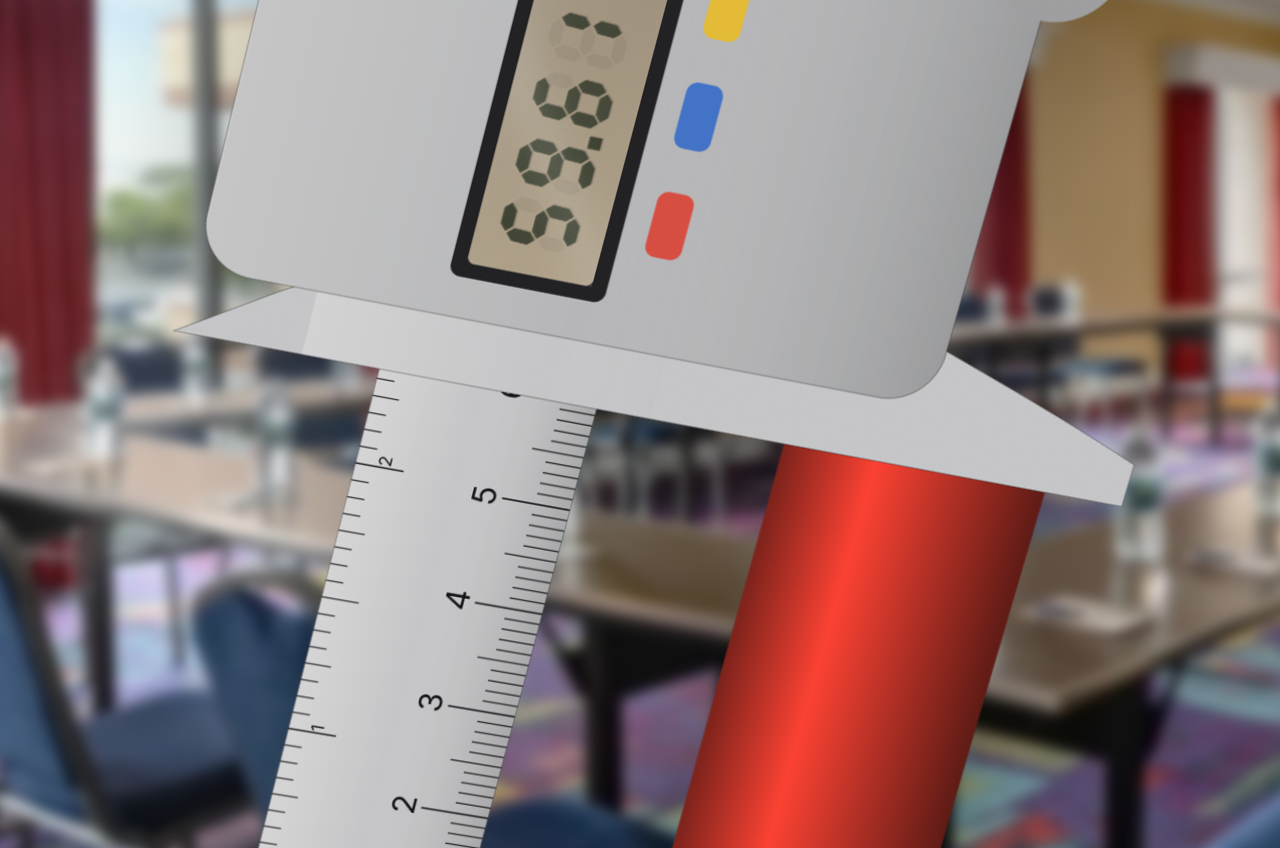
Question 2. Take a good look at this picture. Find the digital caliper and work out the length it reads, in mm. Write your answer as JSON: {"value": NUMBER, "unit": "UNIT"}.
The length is {"value": 59.61, "unit": "mm"}
